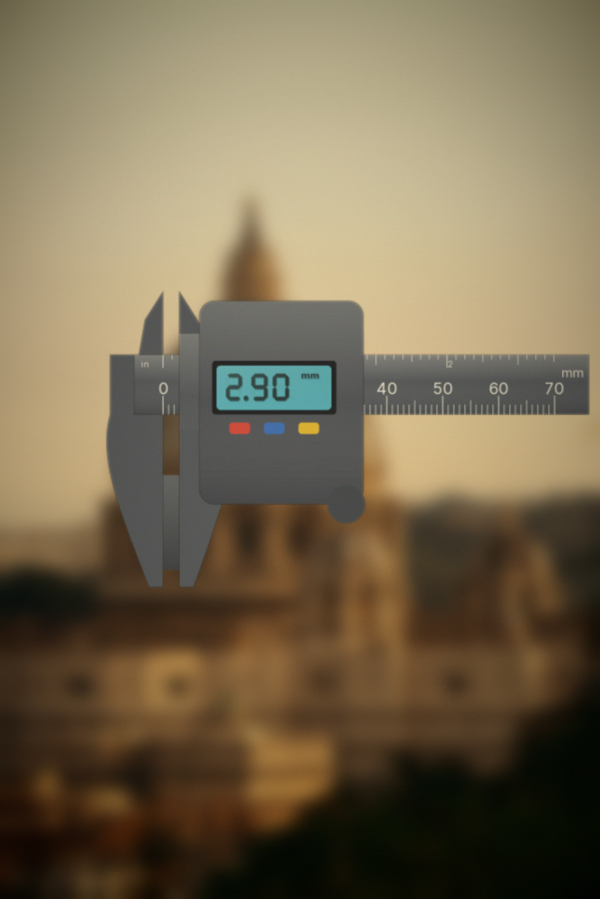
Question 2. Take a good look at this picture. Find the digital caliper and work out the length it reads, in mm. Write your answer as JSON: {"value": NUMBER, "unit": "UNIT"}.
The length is {"value": 2.90, "unit": "mm"}
